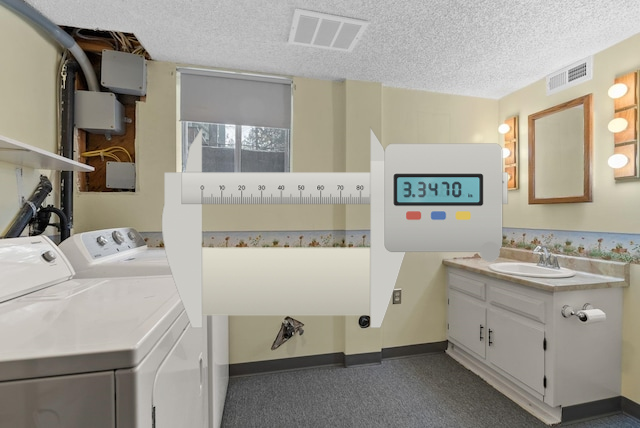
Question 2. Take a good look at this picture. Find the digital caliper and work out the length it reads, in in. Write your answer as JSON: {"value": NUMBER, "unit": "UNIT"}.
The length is {"value": 3.3470, "unit": "in"}
